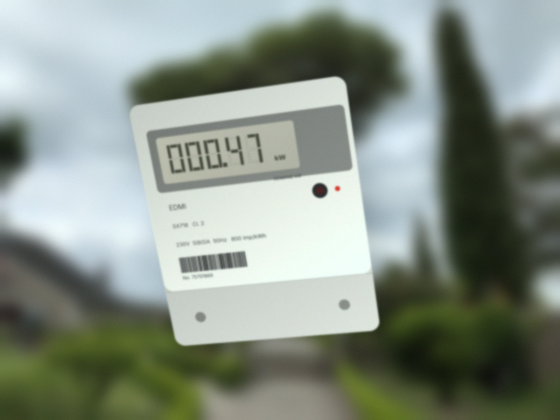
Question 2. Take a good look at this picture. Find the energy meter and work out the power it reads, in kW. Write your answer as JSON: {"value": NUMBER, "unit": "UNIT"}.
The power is {"value": 0.47, "unit": "kW"}
